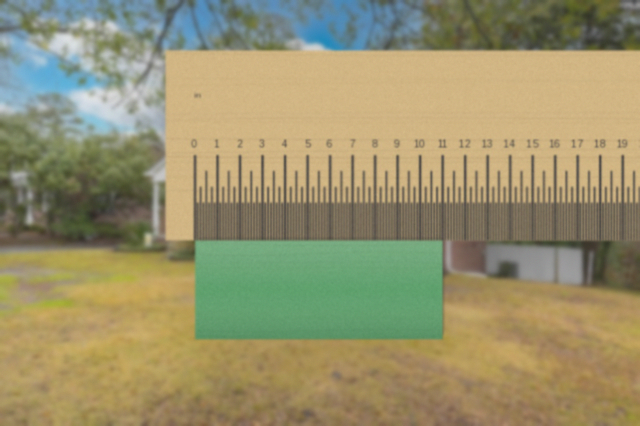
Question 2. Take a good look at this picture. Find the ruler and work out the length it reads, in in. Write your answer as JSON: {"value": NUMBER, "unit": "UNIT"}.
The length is {"value": 11, "unit": "in"}
